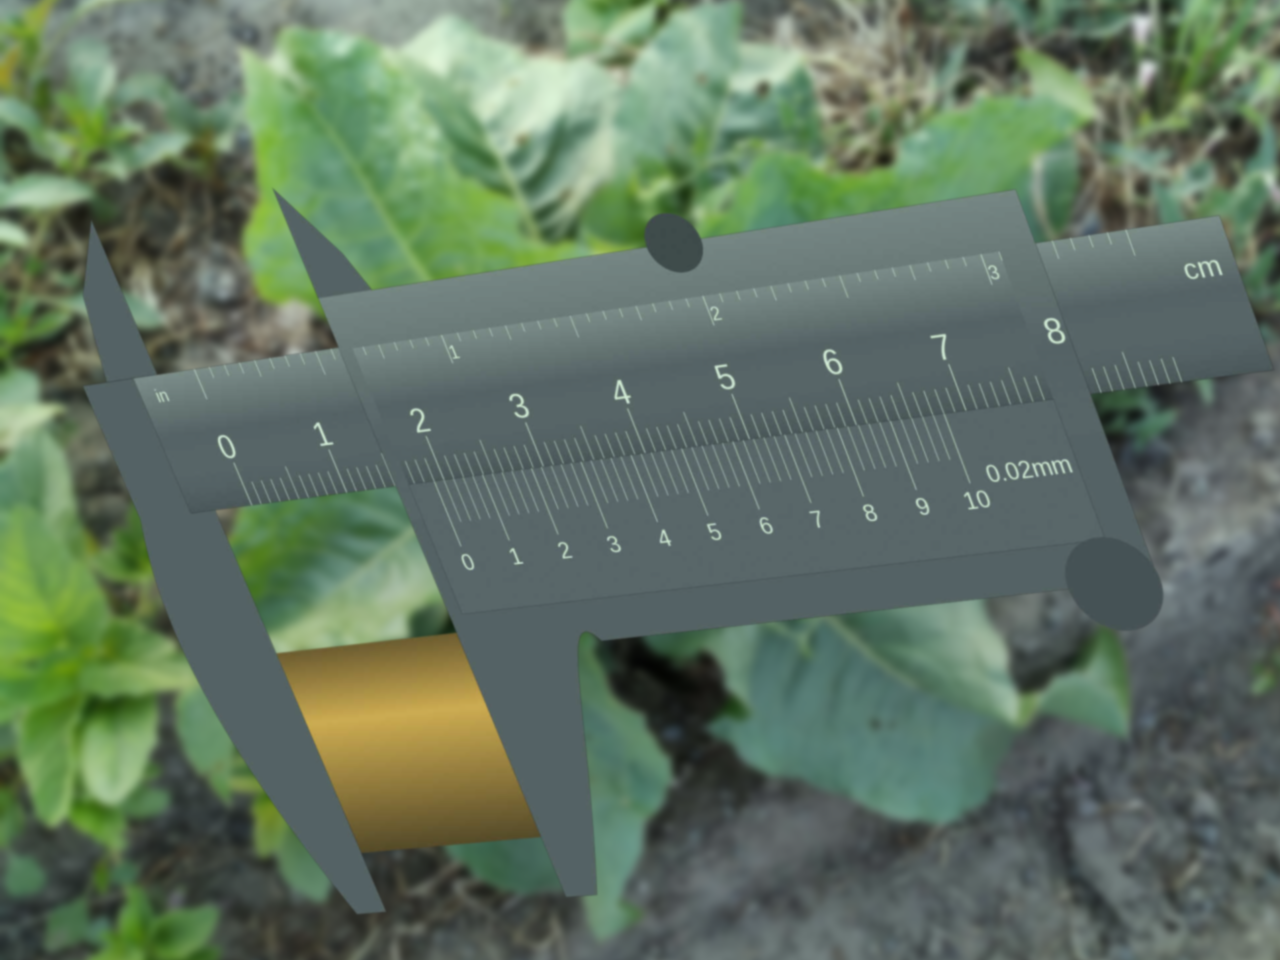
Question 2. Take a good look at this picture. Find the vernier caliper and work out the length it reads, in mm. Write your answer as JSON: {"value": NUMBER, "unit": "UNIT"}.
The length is {"value": 19.0, "unit": "mm"}
